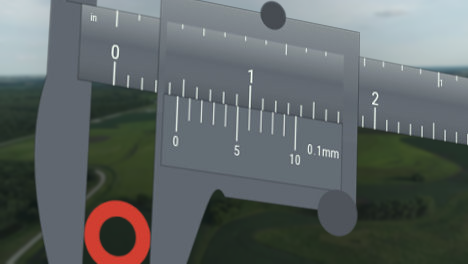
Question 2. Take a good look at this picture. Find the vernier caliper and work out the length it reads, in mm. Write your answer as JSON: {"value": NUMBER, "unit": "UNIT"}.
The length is {"value": 4.6, "unit": "mm"}
